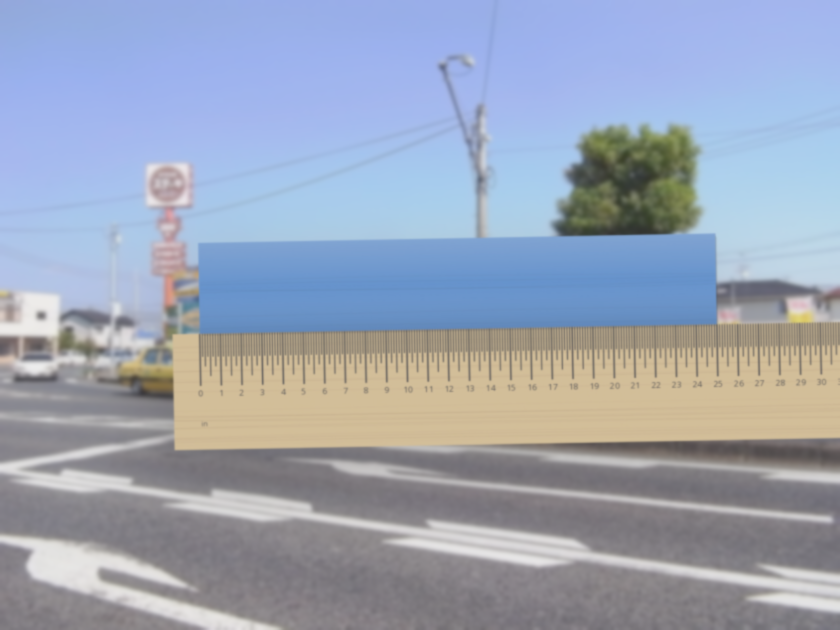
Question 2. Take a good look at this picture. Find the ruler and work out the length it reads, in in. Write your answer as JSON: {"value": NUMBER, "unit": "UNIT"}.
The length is {"value": 25, "unit": "in"}
